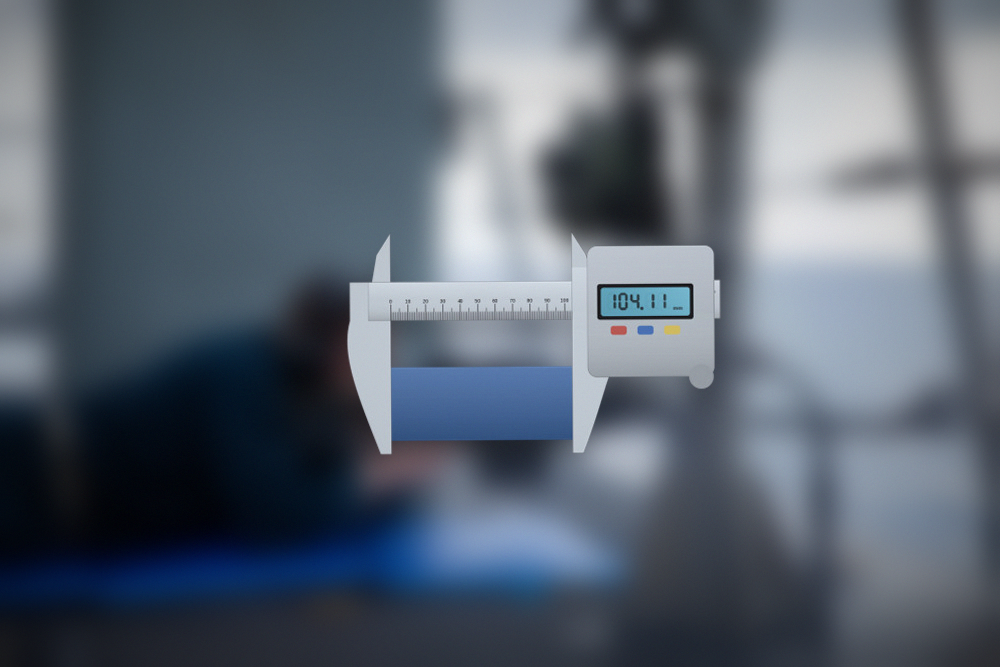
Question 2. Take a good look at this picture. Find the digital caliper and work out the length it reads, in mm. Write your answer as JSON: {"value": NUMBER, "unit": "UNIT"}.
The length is {"value": 104.11, "unit": "mm"}
